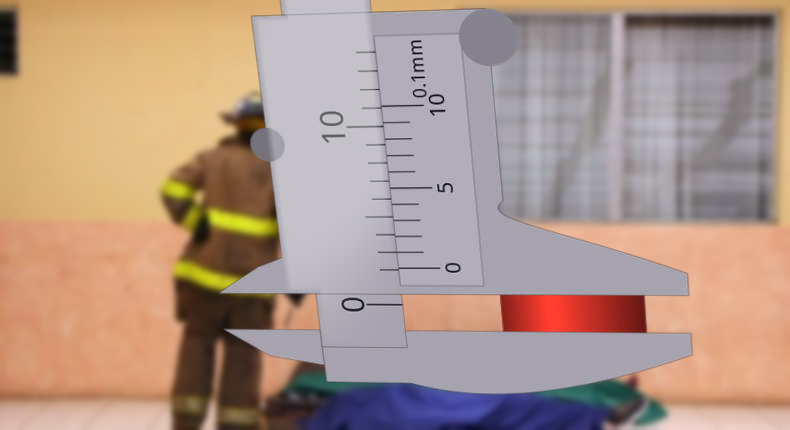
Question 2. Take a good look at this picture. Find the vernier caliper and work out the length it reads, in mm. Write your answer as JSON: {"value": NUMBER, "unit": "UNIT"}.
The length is {"value": 2.1, "unit": "mm"}
